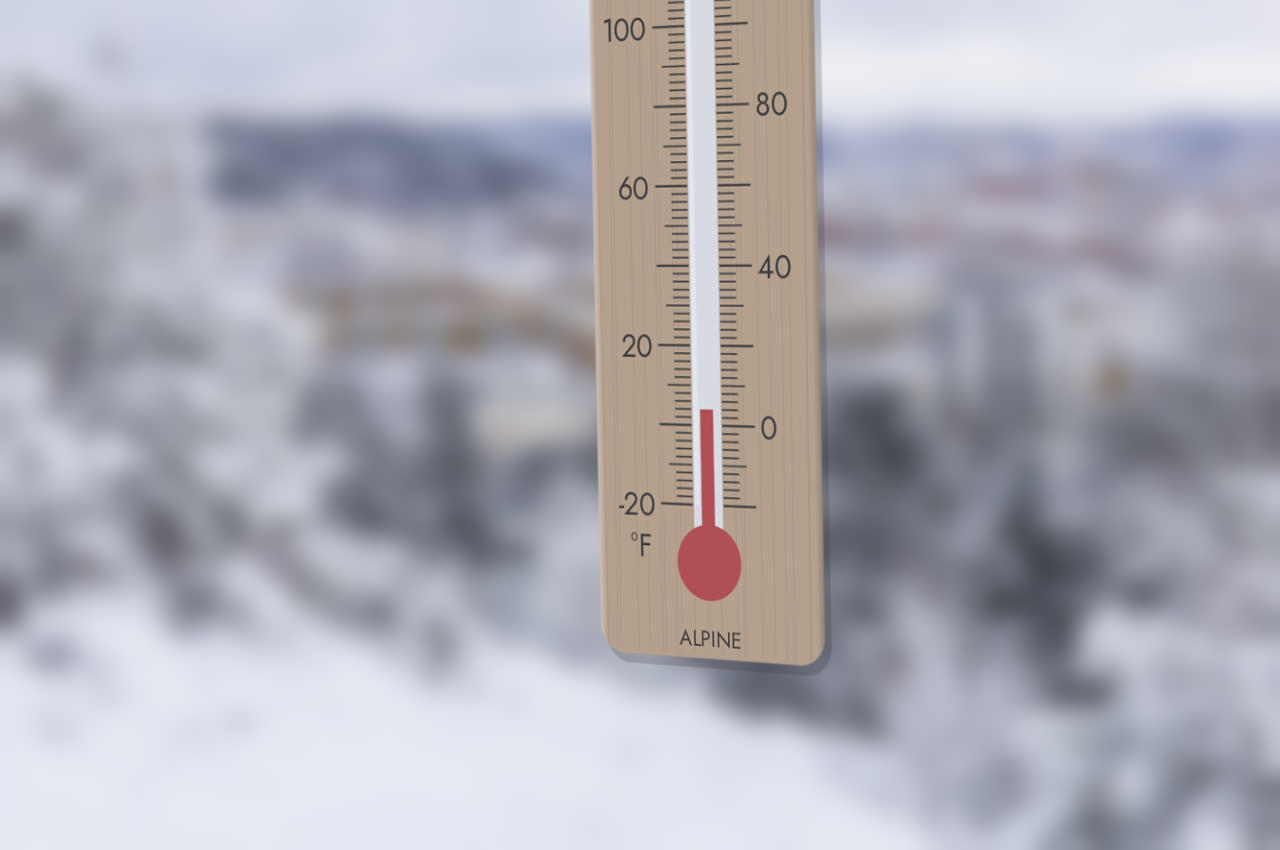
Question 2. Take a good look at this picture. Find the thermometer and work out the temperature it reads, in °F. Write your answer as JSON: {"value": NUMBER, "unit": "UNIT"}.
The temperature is {"value": 4, "unit": "°F"}
